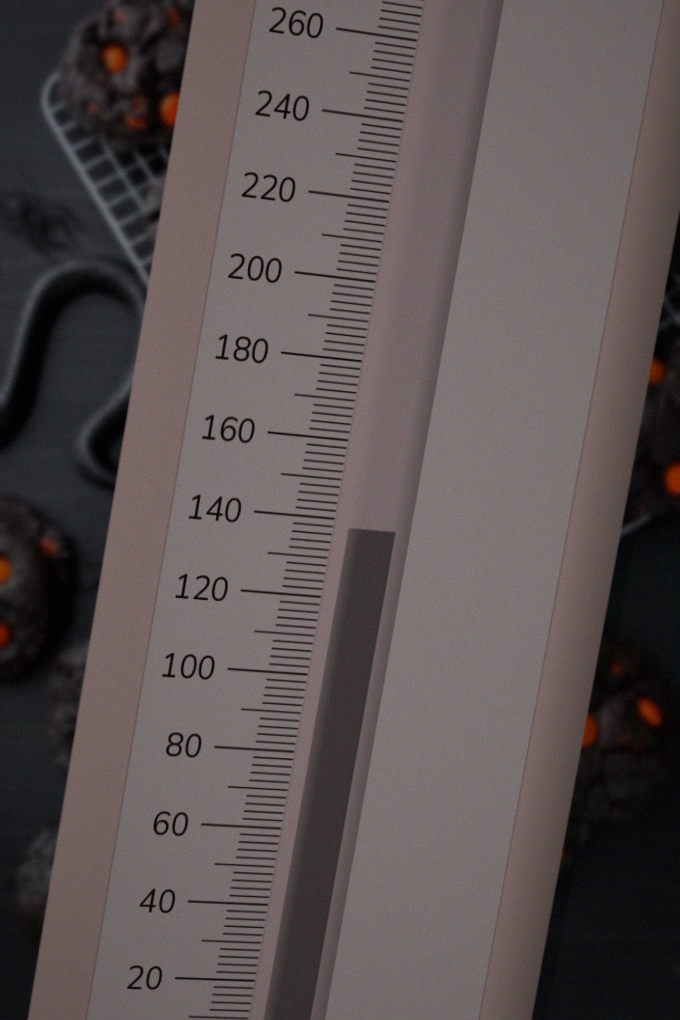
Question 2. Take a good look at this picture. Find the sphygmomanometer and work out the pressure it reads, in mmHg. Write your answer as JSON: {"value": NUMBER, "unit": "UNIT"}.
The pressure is {"value": 138, "unit": "mmHg"}
